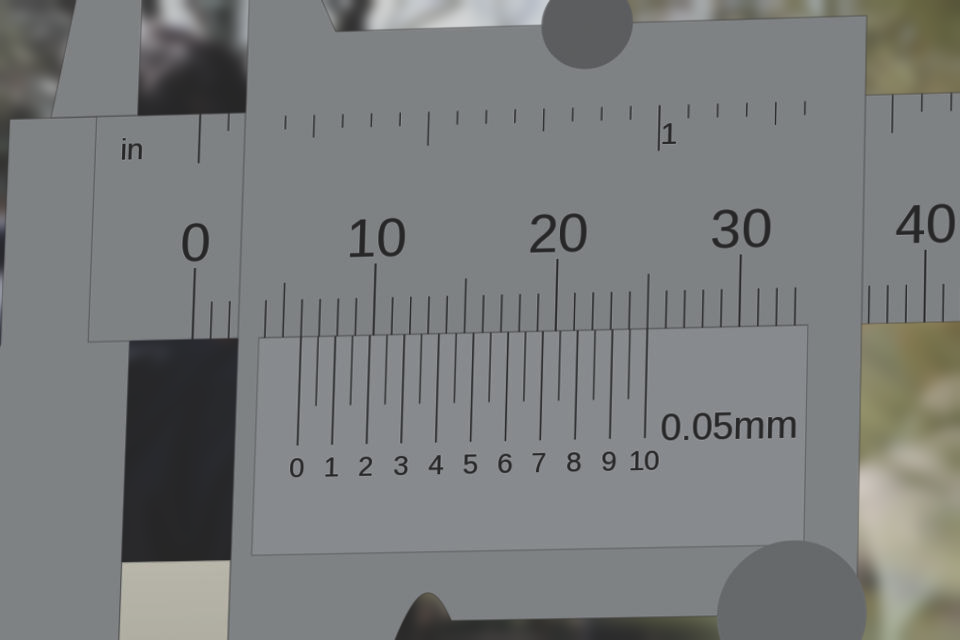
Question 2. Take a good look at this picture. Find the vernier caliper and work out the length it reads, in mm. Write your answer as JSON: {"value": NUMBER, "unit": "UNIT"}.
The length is {"value": 6.0, "unit": "mm"}
